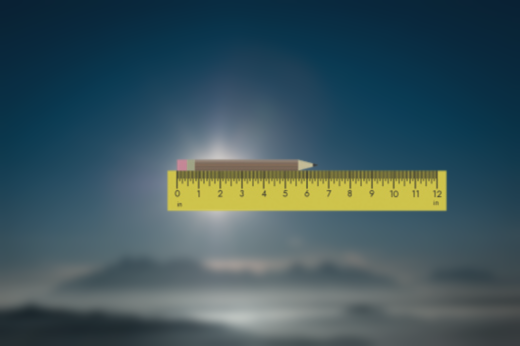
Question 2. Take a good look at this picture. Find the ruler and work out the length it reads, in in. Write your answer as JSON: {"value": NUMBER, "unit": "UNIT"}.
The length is {"value": 6.5, "unit": "in"}
